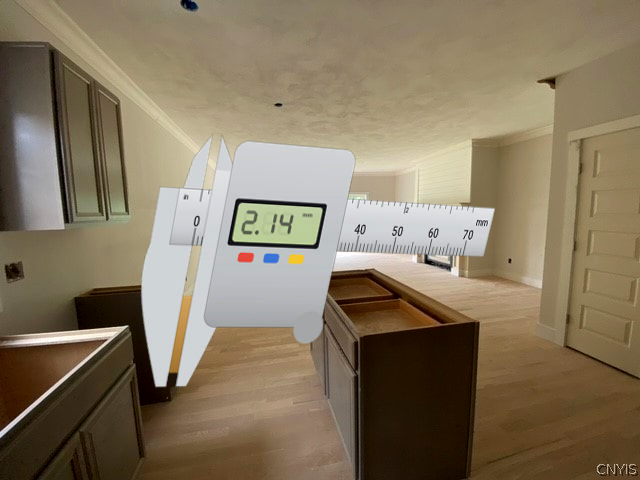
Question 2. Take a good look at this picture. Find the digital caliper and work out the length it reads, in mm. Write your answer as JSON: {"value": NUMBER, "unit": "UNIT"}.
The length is {"value": 2.14, "unit": "mm"}
